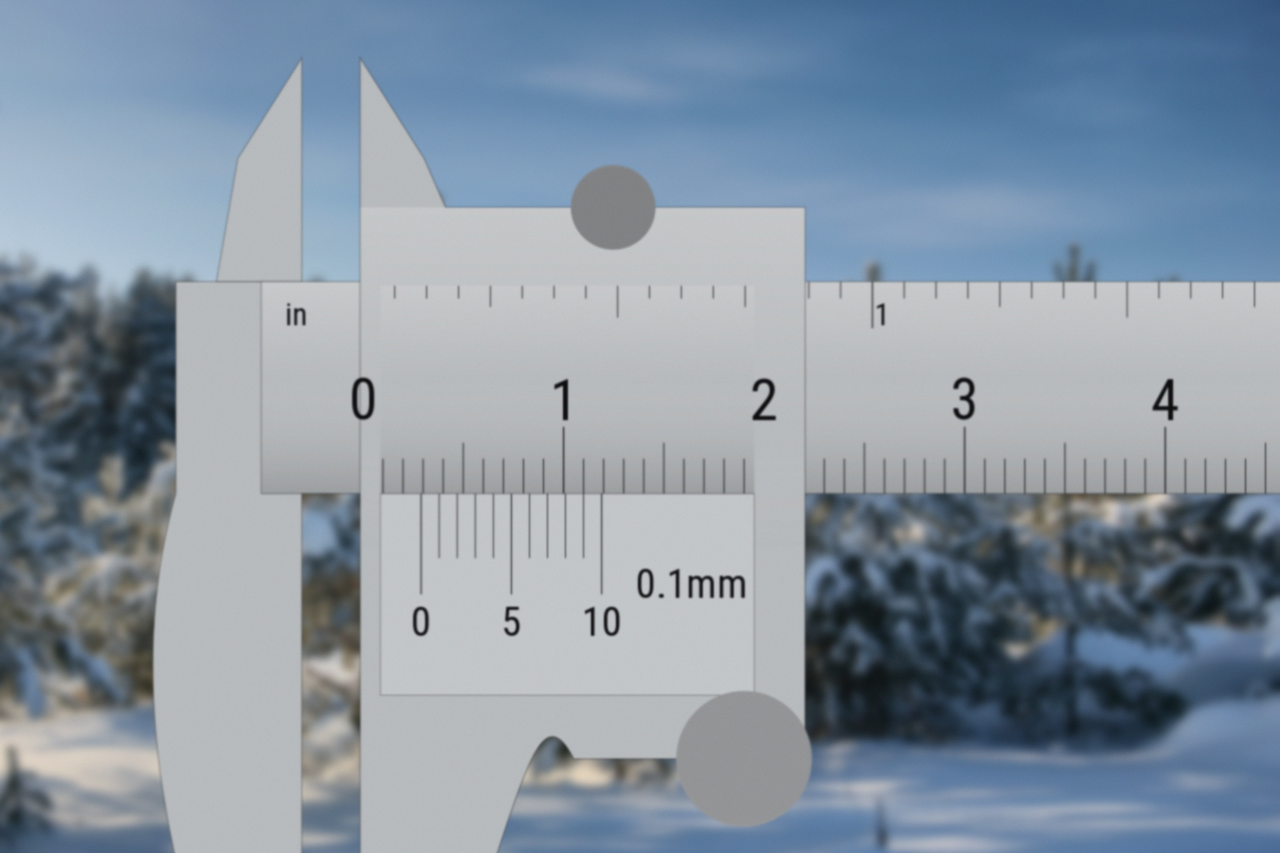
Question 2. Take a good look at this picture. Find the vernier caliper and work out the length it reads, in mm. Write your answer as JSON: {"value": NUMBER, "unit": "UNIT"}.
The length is {"value": 2.9, "unit": "mm"}
